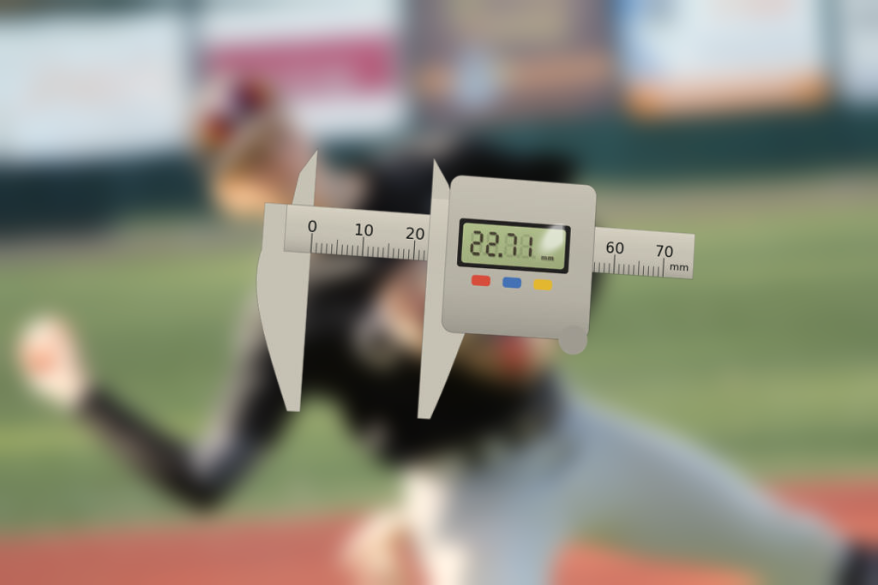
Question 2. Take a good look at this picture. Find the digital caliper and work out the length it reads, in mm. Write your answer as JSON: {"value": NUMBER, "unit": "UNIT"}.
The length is {"value": 22.71, "unit": "mm"}
